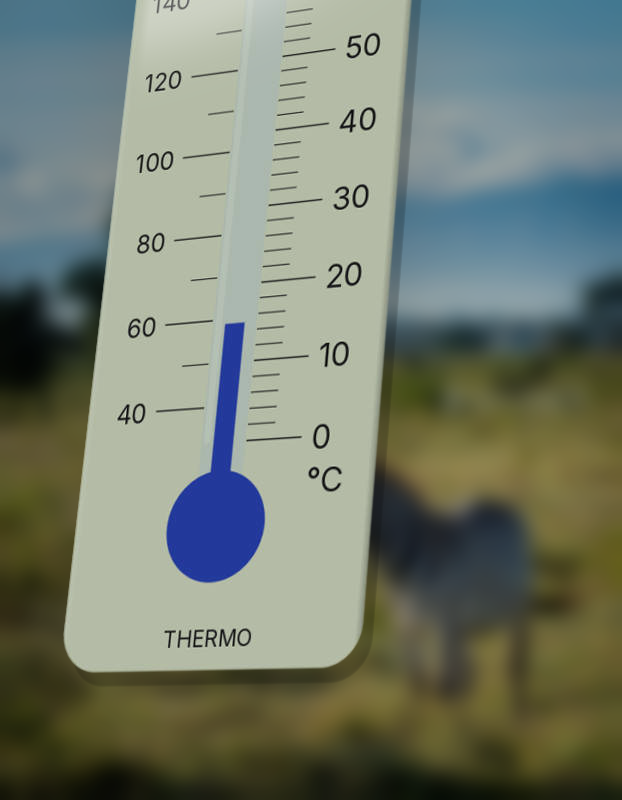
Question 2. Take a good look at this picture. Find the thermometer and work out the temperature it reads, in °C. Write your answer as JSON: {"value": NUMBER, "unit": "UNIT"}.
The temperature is {"value": 15, "unit": "°C"}
